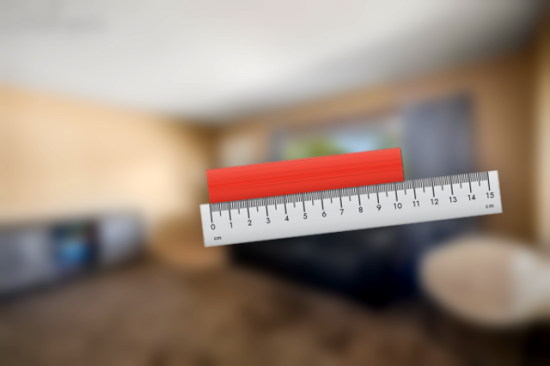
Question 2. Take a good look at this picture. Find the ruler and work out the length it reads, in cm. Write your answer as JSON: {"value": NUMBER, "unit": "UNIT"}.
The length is {"value": 10.5, "unit": "cm"}
